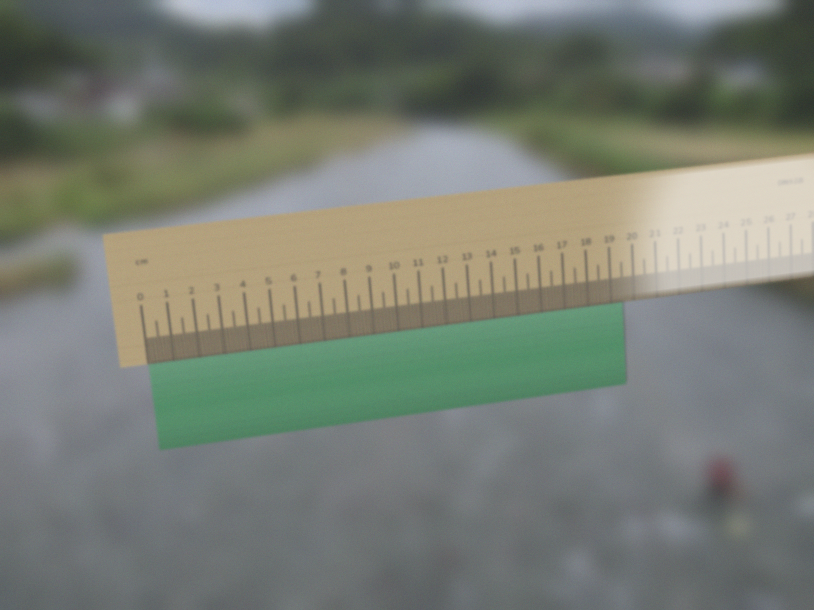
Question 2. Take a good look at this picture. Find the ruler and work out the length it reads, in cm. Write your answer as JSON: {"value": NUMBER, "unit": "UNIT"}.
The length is {"value": 19.5, "unit": "cm"}
